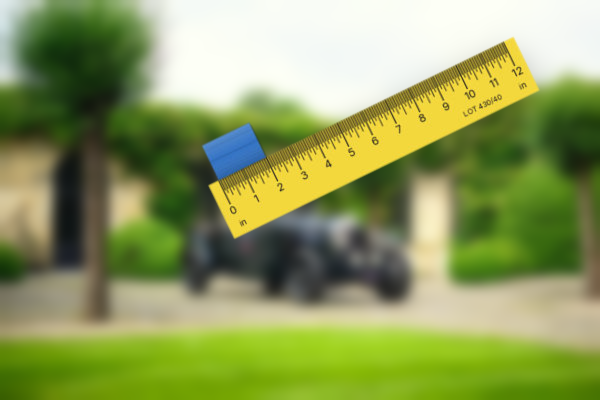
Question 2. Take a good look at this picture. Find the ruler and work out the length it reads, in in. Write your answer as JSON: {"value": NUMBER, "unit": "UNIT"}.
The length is {"value": 2, "unit": "in"}
